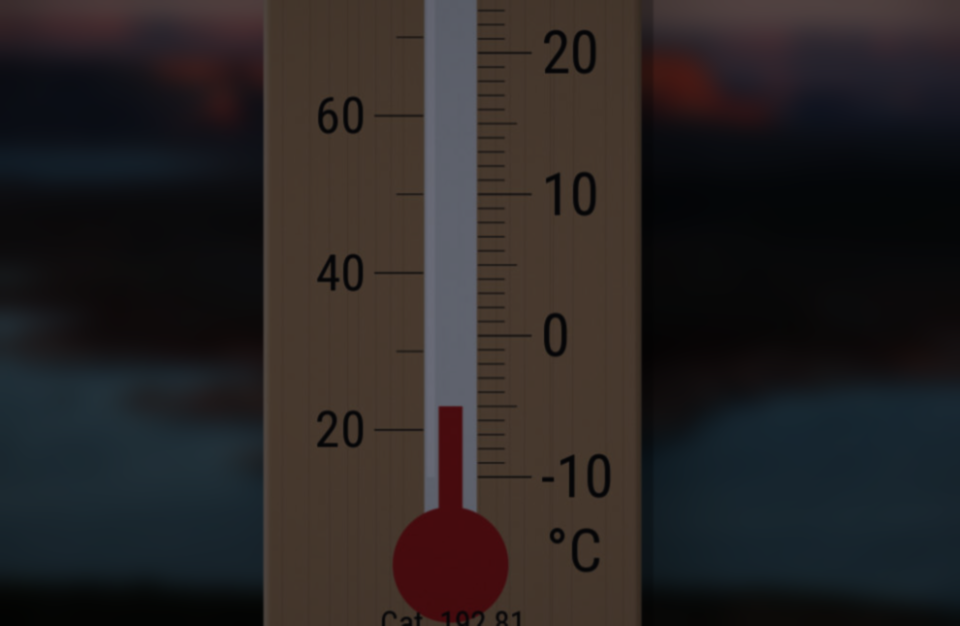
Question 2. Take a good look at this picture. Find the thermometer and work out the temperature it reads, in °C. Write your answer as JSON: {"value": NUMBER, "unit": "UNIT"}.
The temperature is {"value": -5, "unit": "°C"}
